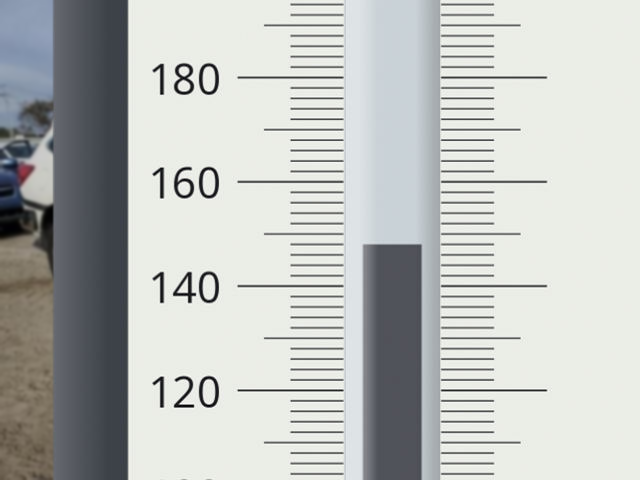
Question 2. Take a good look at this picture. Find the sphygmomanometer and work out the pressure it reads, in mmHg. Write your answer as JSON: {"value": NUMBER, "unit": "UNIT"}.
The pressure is {"value": 148, "unit": "mmHg"}
